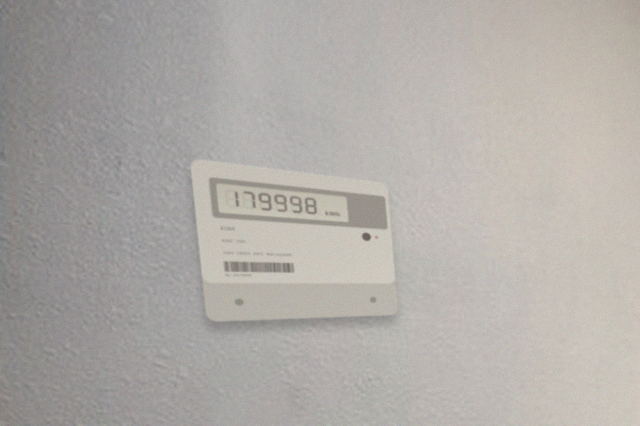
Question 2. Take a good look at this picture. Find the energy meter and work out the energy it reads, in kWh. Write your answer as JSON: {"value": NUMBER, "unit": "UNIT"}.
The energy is {"value": 179998, "unit": "kWh"}
